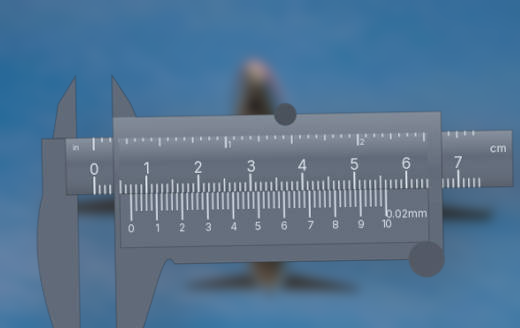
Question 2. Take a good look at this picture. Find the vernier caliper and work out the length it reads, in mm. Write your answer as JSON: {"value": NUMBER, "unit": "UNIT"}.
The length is {"value": 7.0, "unit": "mm"}
